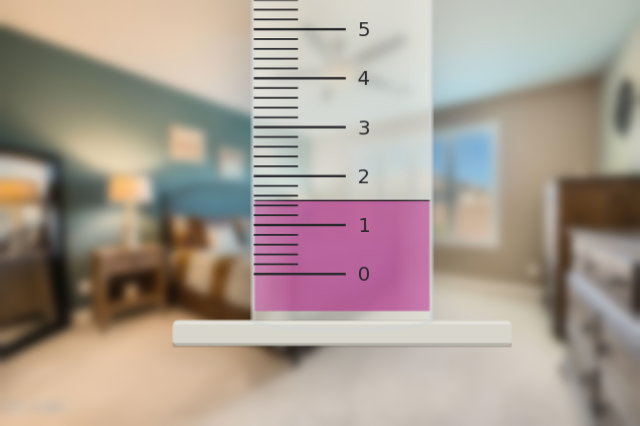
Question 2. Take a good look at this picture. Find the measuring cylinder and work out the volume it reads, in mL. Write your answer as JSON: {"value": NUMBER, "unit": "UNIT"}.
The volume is {"value": 1.5, "unit": "mL"}
